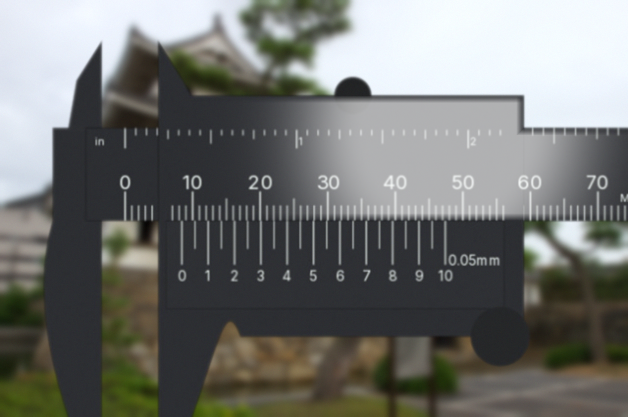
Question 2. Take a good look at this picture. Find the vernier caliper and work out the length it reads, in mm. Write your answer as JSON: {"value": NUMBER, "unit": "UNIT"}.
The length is {"value": 8.4, "unit": "mm"}
